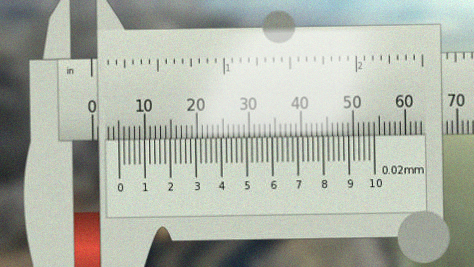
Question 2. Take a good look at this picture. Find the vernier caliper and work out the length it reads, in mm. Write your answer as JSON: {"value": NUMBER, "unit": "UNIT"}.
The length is {"value": 5.0, "unit": "mm"}
